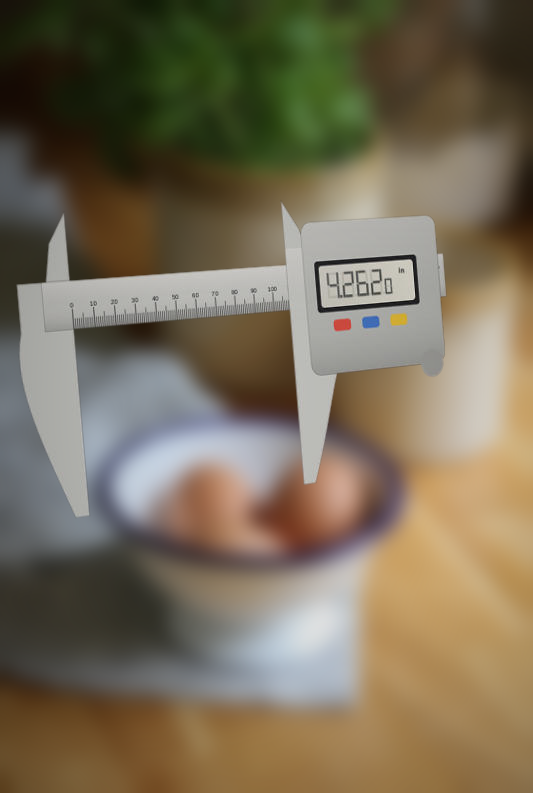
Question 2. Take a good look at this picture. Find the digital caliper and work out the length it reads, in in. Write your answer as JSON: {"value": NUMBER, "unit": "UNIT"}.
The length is {"value": 4.2620, "unit": "in"}
